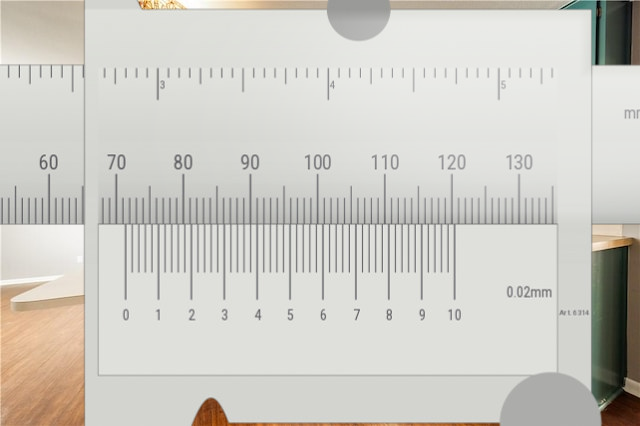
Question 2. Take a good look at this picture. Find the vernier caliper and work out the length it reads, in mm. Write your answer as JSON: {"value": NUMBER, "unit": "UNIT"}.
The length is {"value": 71.4, "unit": "mm"}
